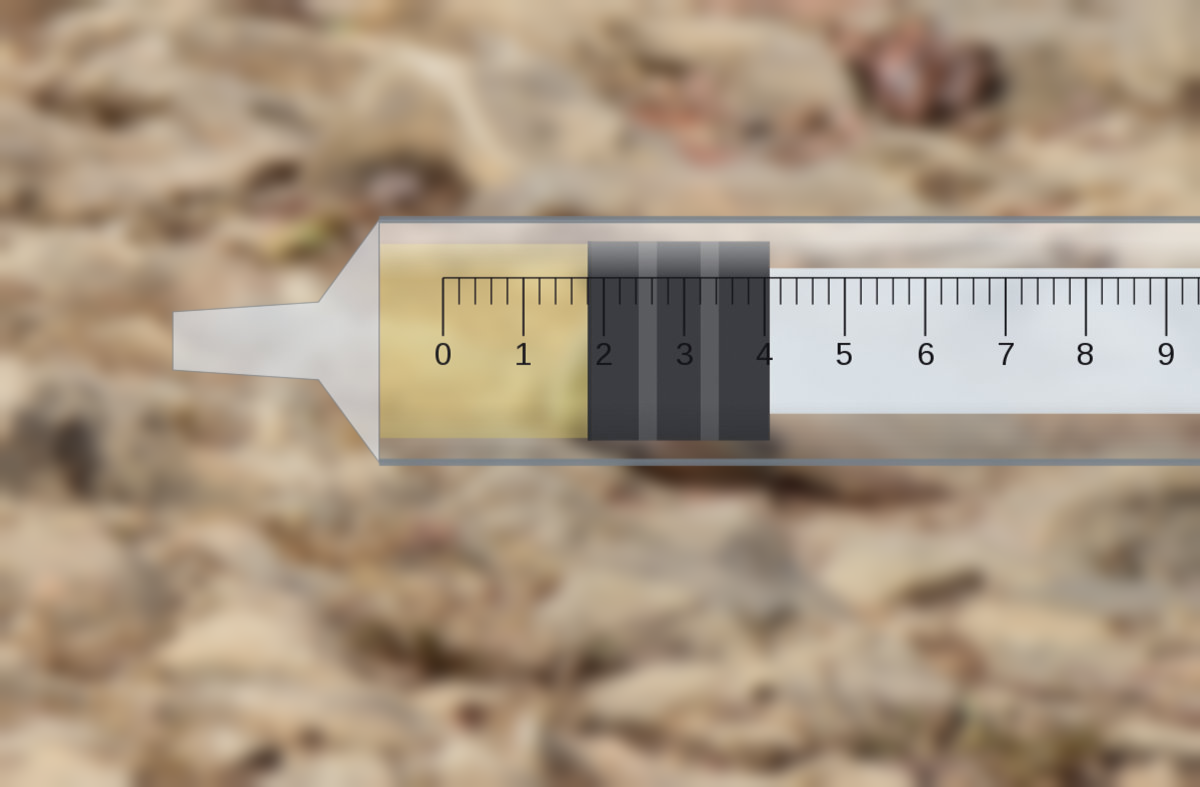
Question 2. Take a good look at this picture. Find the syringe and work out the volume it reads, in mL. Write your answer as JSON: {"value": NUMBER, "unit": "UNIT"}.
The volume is {"value": 1.8, "unit": "mL"}
